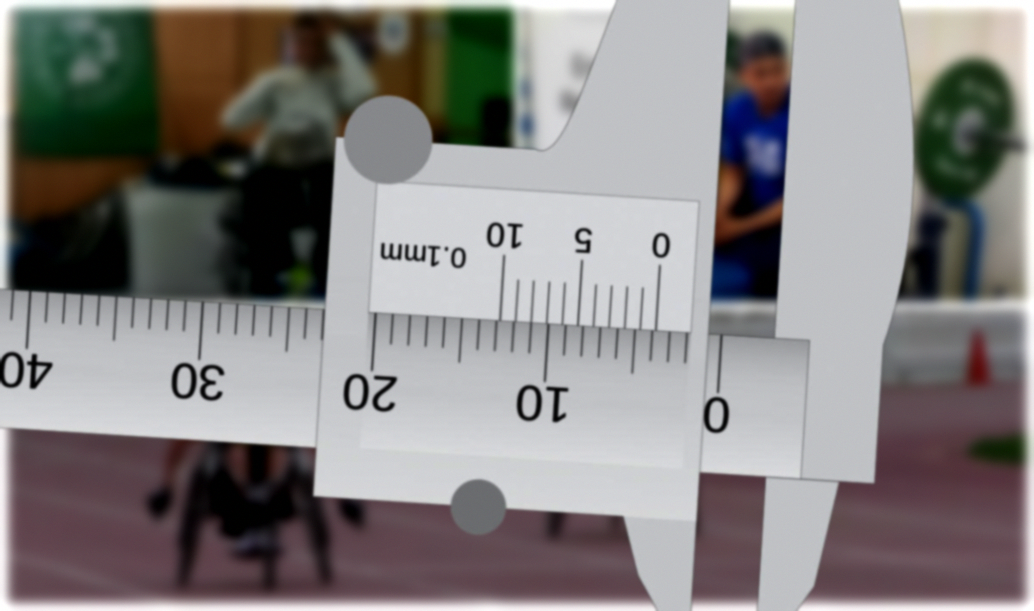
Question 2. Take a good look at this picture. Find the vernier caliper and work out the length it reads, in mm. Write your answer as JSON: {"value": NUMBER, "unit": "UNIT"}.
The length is {"value": 3.8, "unit": "mm"}
